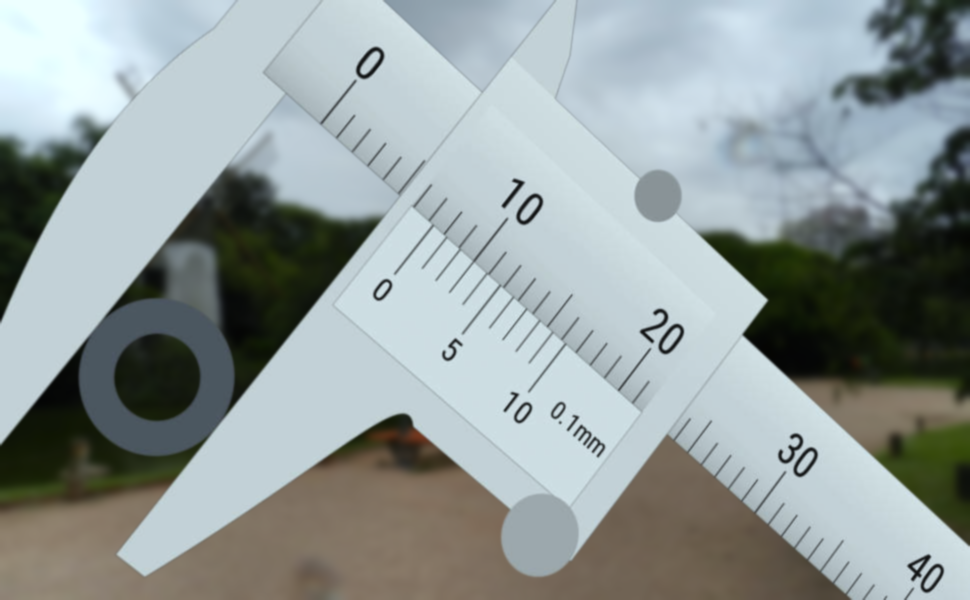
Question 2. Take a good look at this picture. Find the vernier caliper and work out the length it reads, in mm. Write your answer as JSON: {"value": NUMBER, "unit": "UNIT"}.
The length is {"value": 7.3, "unit": "mm"}
